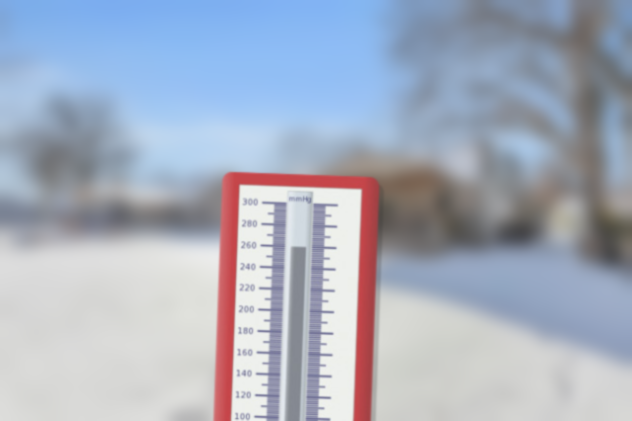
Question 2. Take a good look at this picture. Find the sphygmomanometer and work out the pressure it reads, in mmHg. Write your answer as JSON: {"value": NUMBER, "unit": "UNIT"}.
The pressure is {"value": 260, "unit": "mmHg"}
